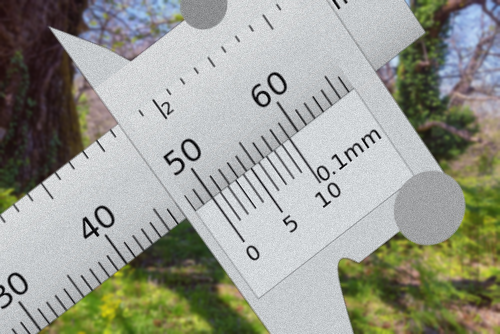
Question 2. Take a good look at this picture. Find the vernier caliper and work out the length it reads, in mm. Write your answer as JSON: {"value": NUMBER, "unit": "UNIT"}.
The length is {"value": 50.0, "unit": "mm"}
